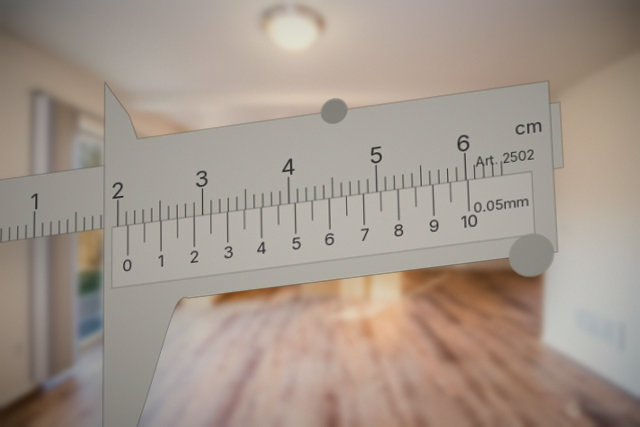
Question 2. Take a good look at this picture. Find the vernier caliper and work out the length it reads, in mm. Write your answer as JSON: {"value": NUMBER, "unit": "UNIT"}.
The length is {"value": 21.2, "unit": "mm"}
